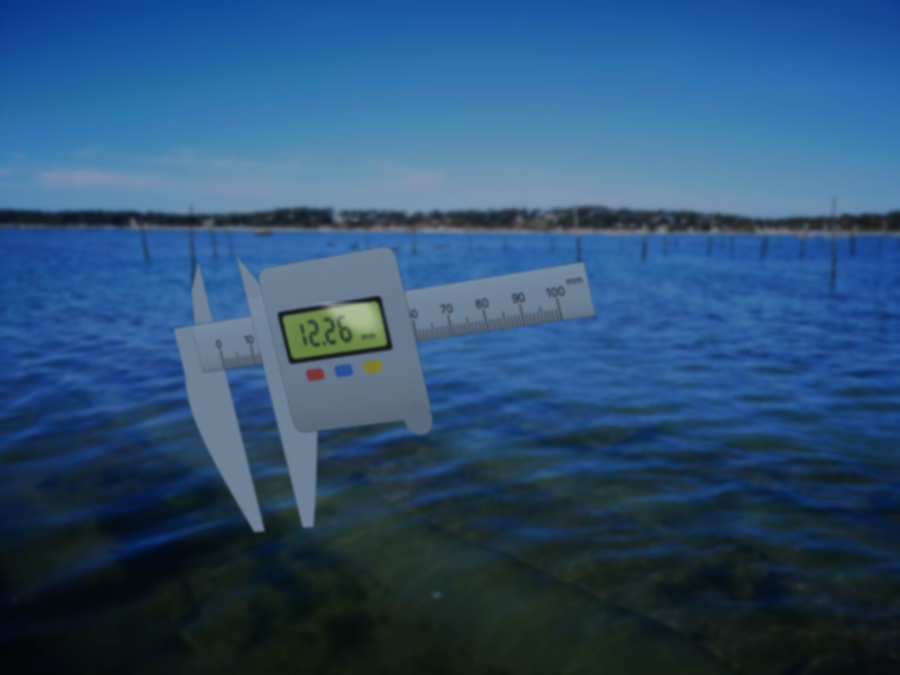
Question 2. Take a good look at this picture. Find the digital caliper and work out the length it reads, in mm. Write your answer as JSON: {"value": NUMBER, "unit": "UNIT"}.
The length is {"value": 12.26, "unit": "mm"}
